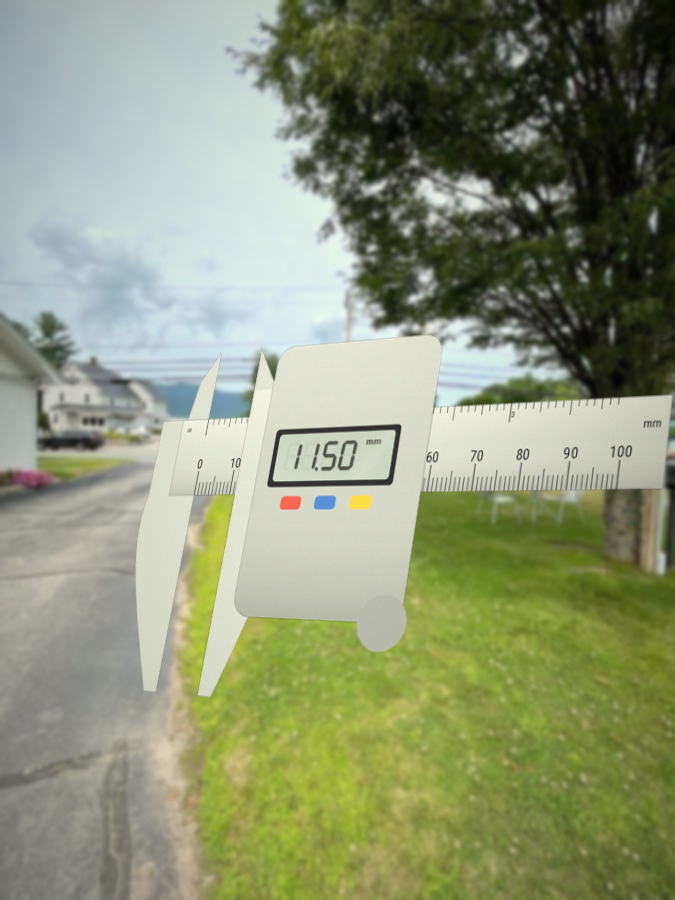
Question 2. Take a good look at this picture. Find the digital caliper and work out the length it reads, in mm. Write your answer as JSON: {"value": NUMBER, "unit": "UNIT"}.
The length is {"value": 11.50, "unit": "mm"}
